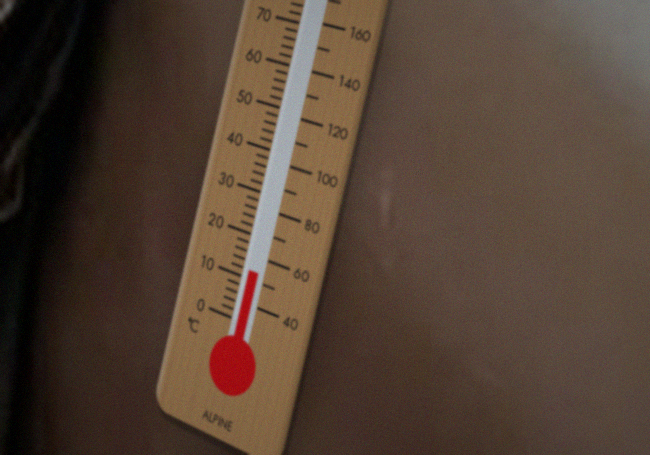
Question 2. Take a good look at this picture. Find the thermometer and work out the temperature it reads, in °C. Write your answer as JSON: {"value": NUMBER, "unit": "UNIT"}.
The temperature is {"value": 12, "unit": "°C"}
